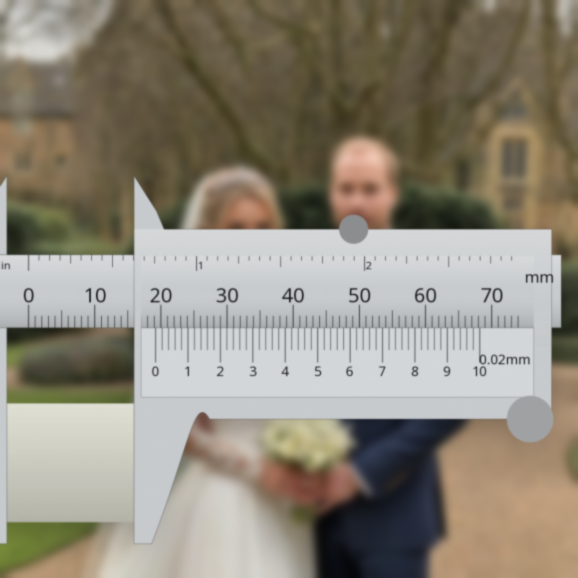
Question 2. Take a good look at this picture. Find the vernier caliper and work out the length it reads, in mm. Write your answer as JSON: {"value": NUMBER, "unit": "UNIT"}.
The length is {"value": 19.2, "unit": "mm"}
